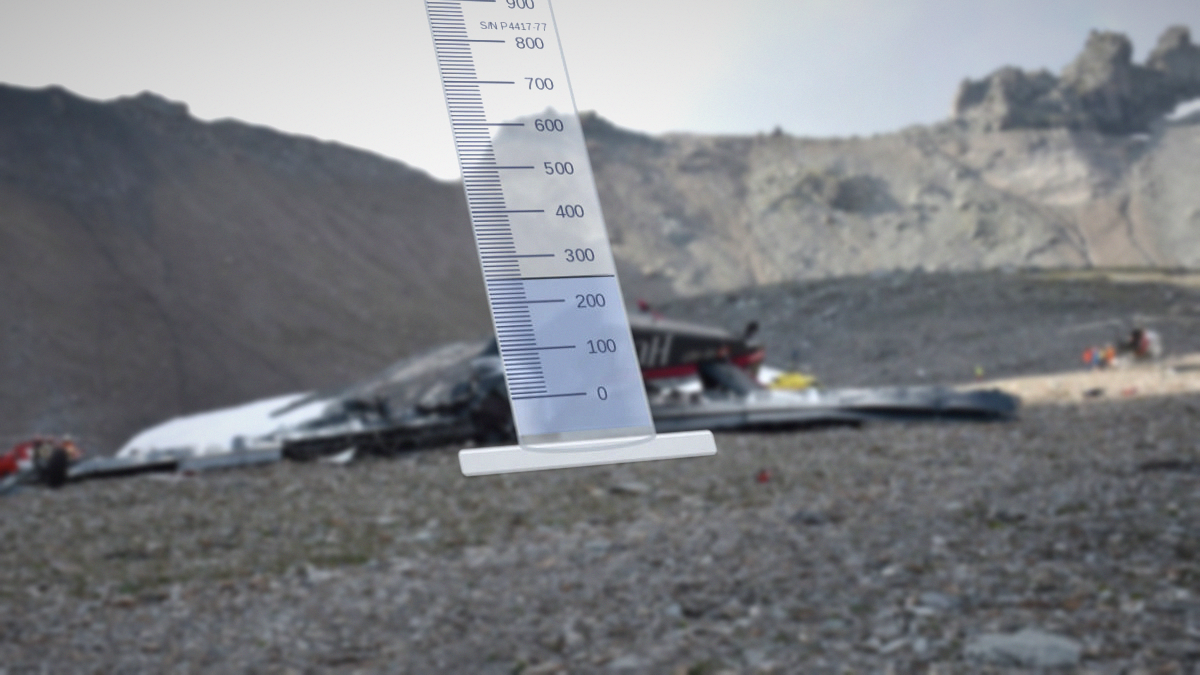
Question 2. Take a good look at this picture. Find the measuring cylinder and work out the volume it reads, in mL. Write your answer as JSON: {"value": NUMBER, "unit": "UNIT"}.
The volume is {"value": 250, "unit": "mL"}
